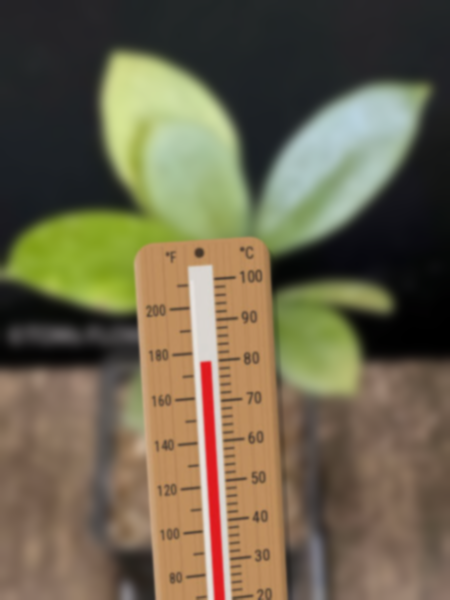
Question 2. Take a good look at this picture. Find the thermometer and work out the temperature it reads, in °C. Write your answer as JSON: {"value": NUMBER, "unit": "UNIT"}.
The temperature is {"value": 80, "unit": "°C"}
